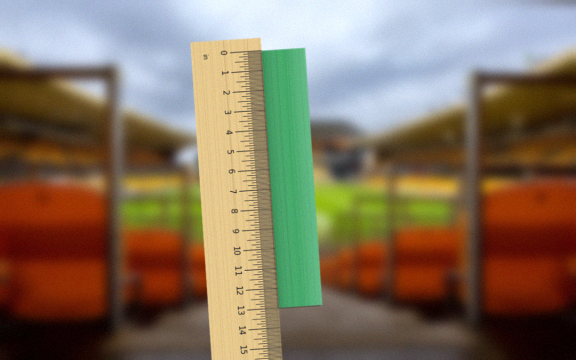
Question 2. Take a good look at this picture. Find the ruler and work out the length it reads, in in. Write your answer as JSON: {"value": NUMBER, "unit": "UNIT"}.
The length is {"value": 13, "unit": "in"}
